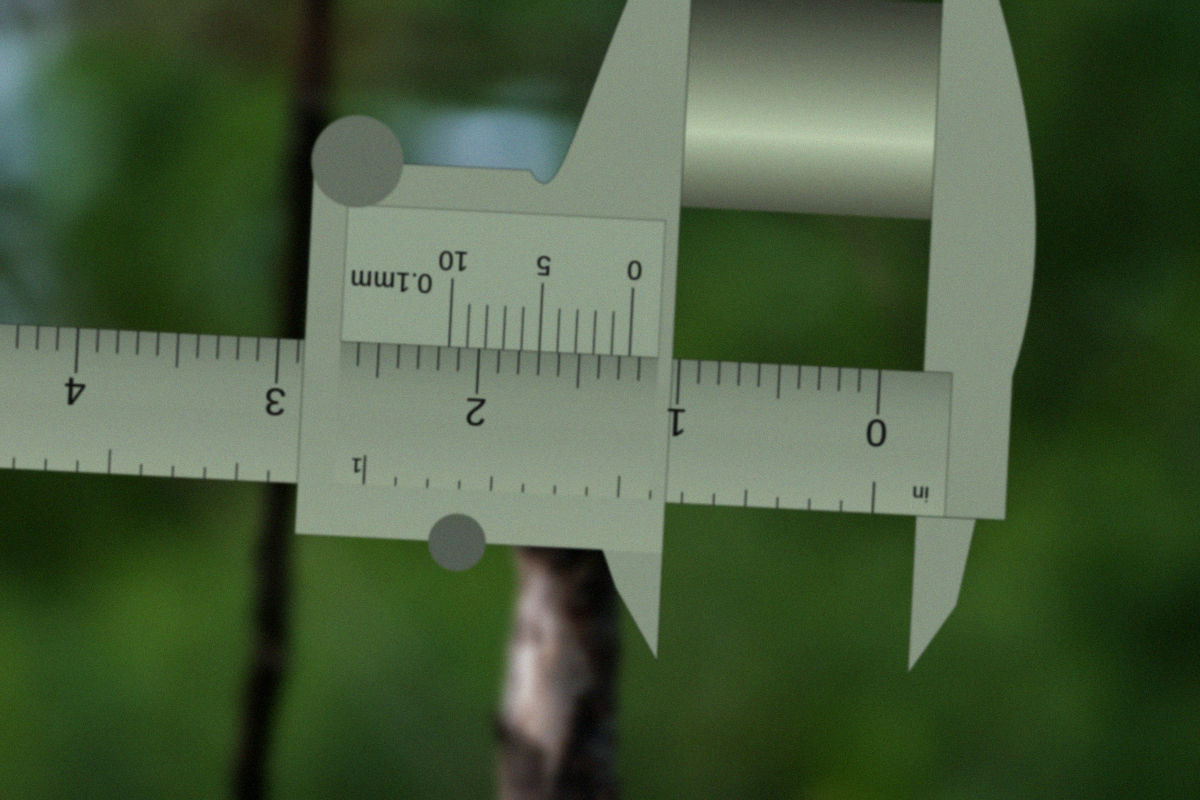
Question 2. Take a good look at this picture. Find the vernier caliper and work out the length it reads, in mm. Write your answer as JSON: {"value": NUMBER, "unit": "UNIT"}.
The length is {"value": 12.5, "unit": "mm"}
